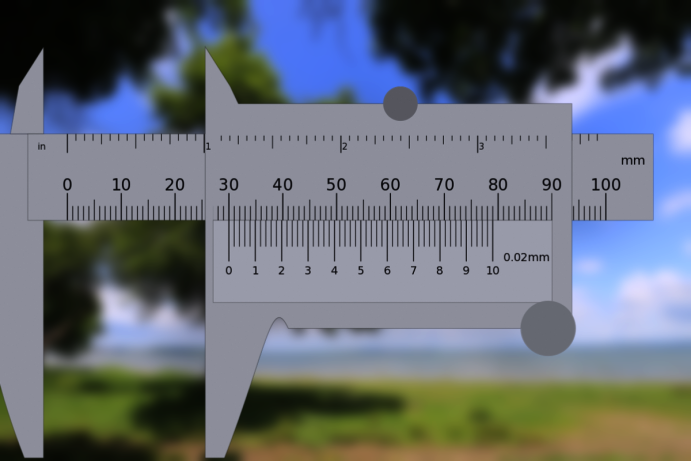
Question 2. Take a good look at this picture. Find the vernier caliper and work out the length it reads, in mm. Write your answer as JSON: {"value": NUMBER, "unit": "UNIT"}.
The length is {"value": 30.0, "unit": "mm"}
